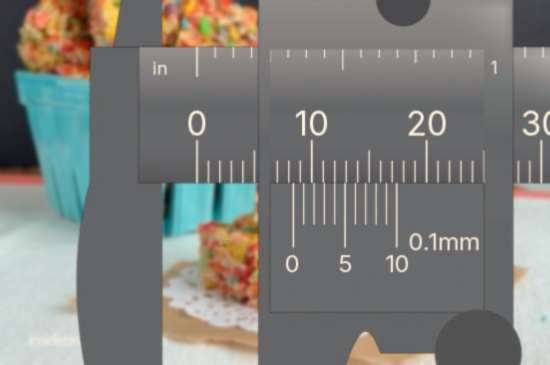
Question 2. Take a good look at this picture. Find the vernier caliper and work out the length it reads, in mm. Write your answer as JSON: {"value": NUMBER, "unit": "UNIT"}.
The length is {"value": 8.4, "unit": "mm"}
